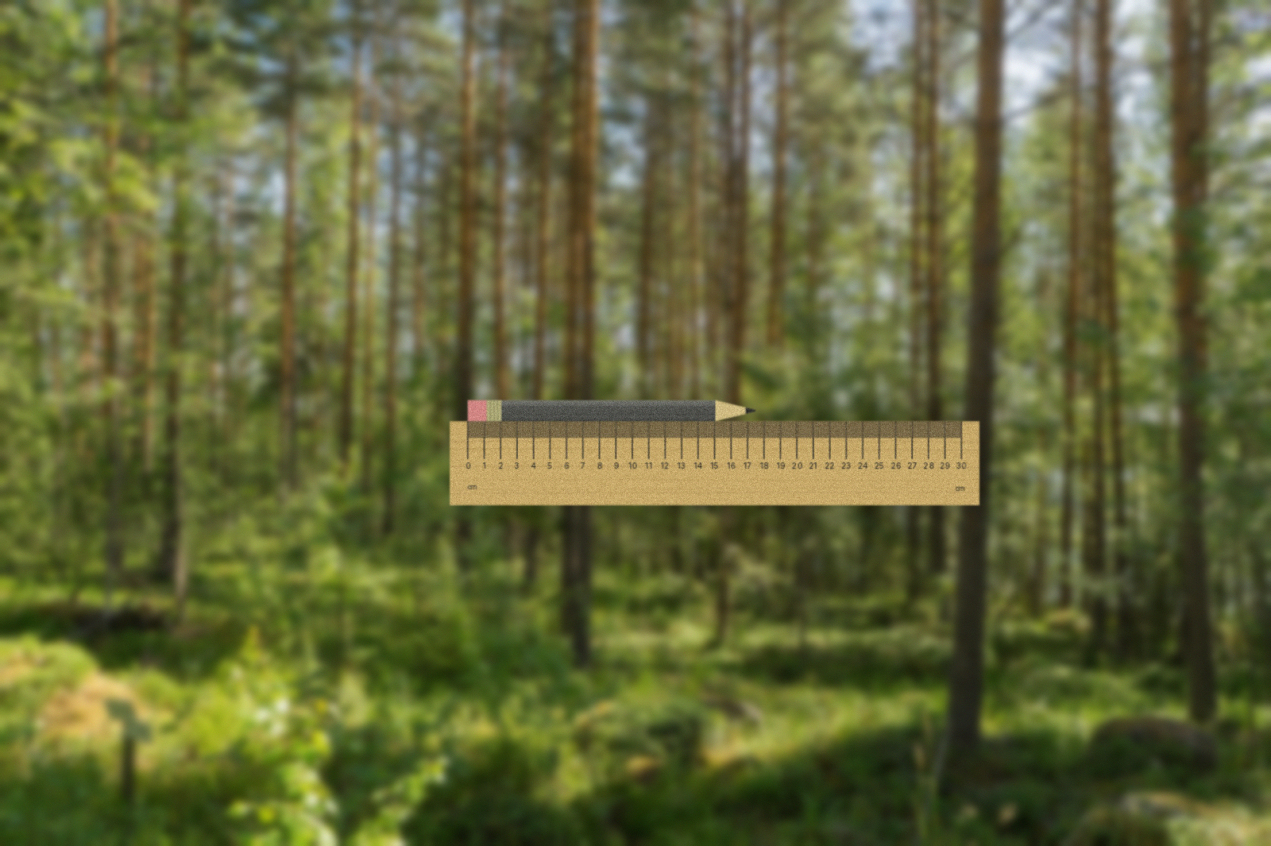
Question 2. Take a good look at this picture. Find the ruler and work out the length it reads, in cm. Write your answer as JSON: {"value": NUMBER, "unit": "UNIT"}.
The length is {"value": 17.5, "unit": "cm"}
